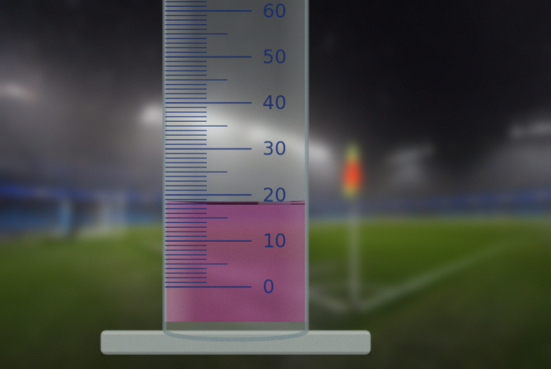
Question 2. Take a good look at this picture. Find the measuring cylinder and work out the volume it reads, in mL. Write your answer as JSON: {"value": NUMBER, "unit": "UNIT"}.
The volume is {"value": 18, "unit": "mL"}
